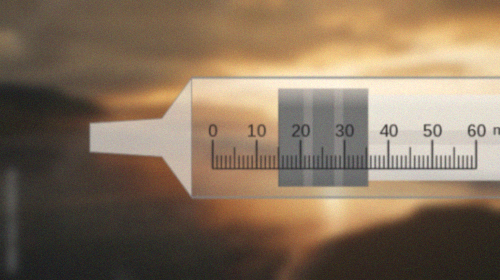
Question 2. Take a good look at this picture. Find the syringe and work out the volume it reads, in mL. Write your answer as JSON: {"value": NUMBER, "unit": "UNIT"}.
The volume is {"value": 15, "unit": "mL"}
